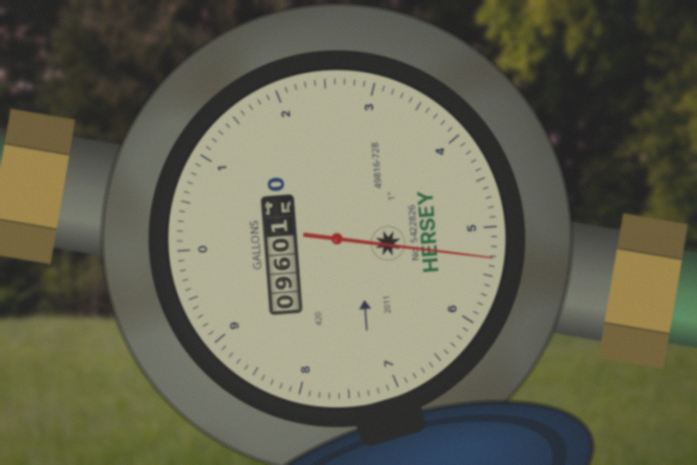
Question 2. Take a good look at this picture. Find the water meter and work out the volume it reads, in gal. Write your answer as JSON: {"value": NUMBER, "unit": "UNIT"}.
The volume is {"value": 960145.3, "unit": "gal"}
